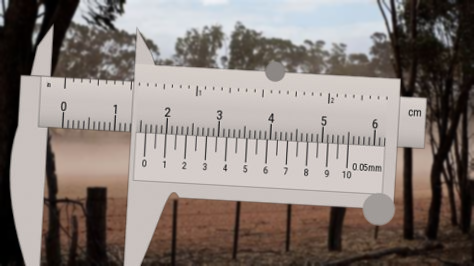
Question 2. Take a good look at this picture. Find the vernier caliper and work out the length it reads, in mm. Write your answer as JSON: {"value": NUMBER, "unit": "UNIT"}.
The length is {"value": 16.0, "unit": "mm"}
